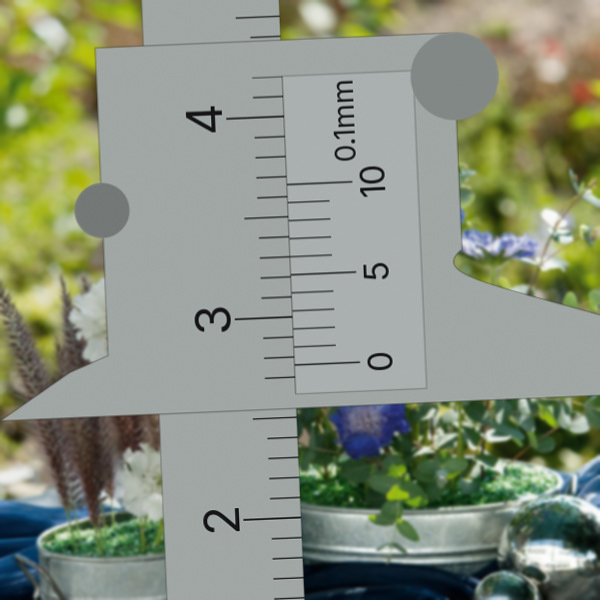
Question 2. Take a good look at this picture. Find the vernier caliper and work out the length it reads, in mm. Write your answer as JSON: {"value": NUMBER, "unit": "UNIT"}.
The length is {"value": 27.6, "unit": "mm"}
